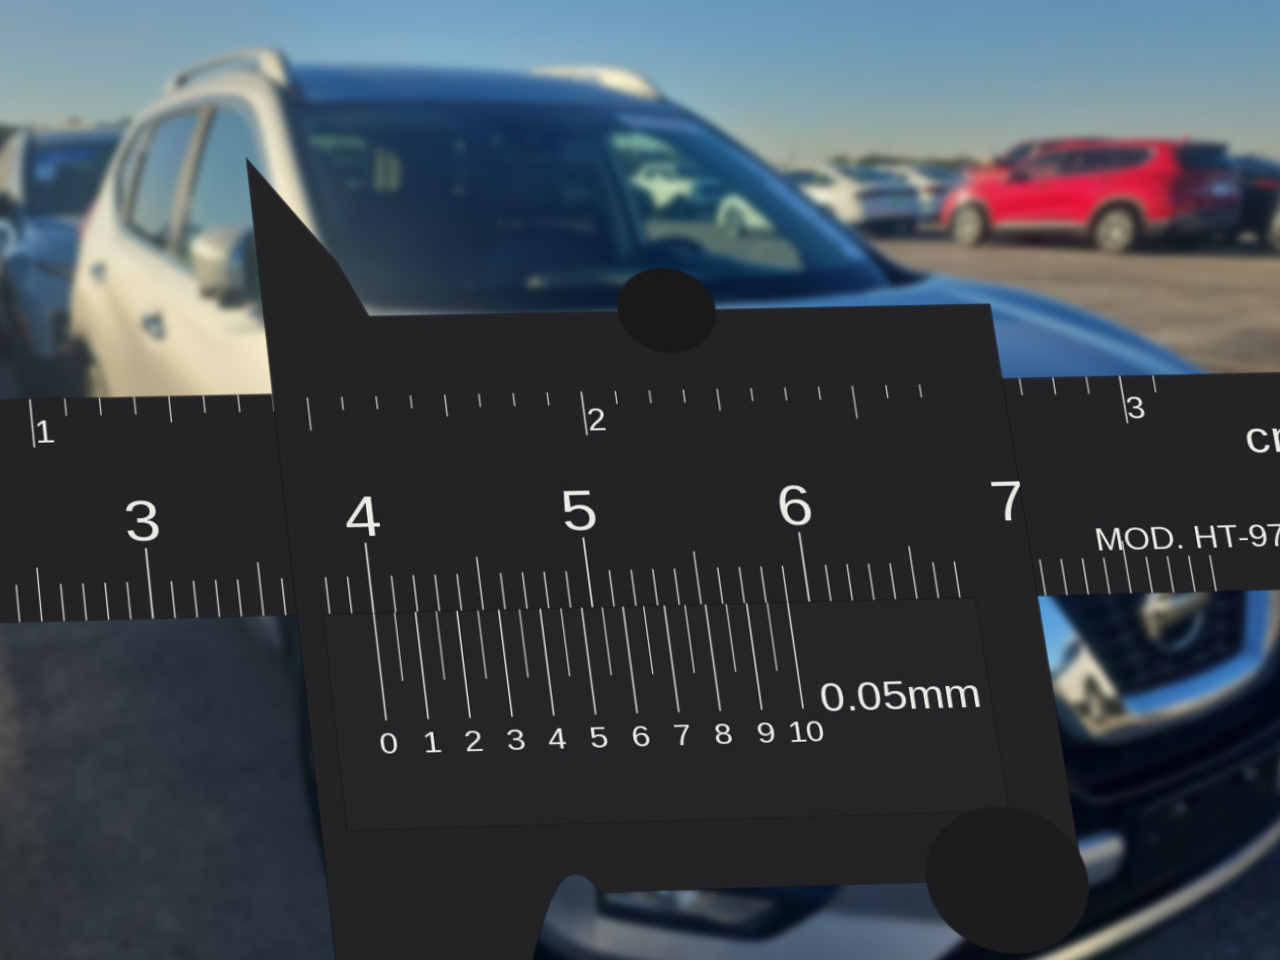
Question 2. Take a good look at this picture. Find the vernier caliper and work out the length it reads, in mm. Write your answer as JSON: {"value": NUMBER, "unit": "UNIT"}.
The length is {"value": 40.0, "unit": "mm"}
